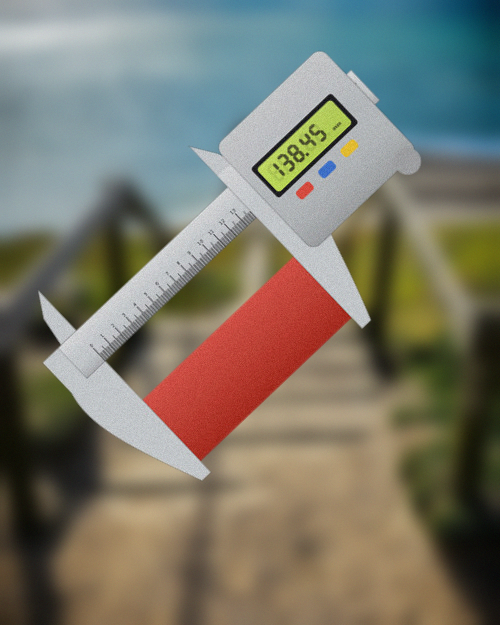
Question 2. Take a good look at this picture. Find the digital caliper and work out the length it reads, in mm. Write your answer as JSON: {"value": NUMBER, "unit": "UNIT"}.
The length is {"value": 138.45, "unit": "mm"}
